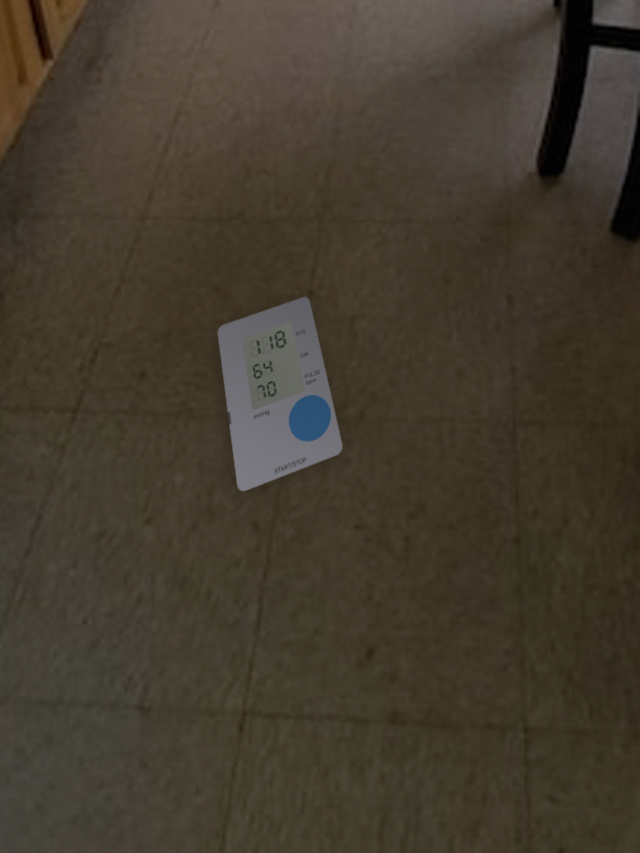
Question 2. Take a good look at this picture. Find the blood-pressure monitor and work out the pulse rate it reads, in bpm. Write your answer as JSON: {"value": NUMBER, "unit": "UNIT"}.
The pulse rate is {"value": 70, "unit": "bpm"}
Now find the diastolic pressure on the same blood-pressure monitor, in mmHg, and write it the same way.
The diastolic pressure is {"value": 64, "unit": "mmHg"}
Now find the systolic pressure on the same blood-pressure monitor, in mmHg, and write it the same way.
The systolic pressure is {"value": 118, "unit": "mmHg"}
